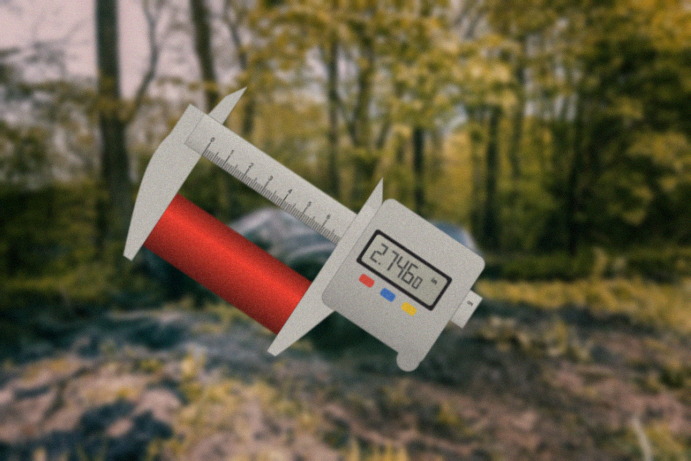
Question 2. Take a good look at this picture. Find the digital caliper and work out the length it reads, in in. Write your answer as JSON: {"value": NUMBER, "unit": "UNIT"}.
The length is {"value": 2.7460, "unit": "in"}
